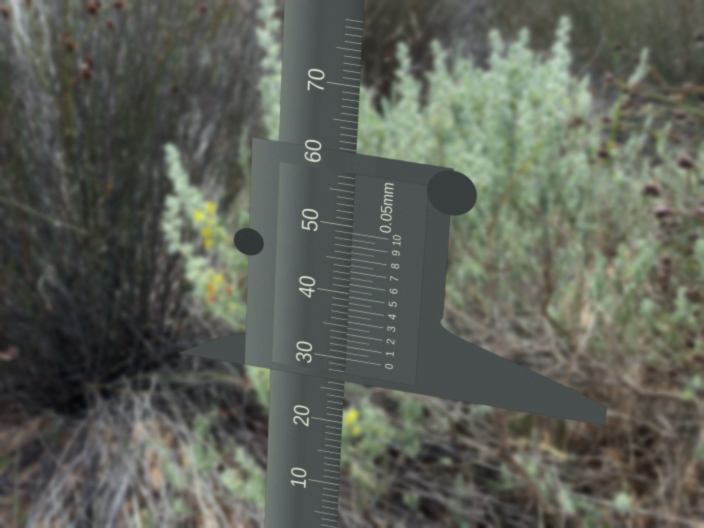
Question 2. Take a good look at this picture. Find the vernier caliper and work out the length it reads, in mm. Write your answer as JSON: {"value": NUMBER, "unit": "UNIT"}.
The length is {"value": 30.0, "unit": "mm"}
